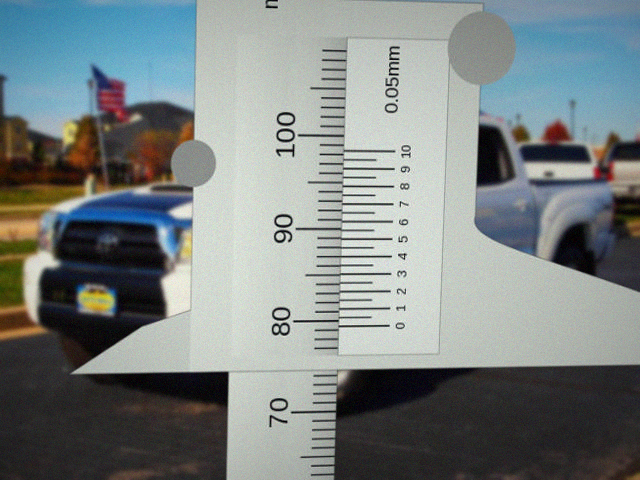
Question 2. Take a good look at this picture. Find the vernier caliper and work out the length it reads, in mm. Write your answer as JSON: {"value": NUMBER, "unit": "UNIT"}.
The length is {"value": 79.4, "unit": "mm"}
